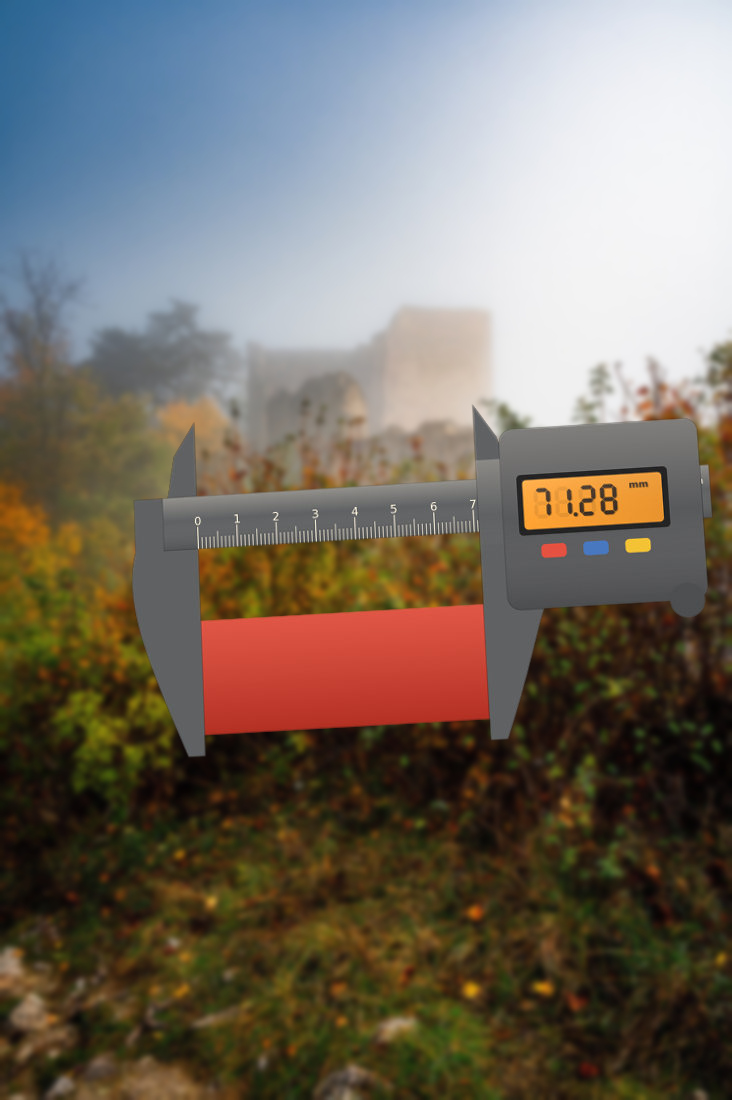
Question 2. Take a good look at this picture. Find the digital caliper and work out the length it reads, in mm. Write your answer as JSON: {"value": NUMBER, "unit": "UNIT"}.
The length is {"value": 71.28, "unit": "mm"}
